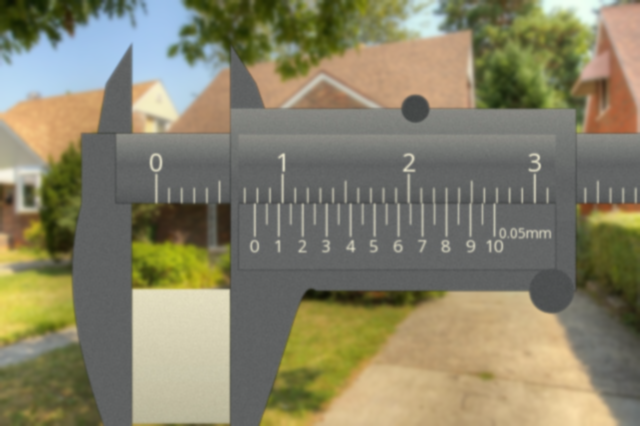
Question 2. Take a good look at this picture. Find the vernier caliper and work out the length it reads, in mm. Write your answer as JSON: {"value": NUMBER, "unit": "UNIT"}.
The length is {"value": 7.8, "unit": "mm"}
